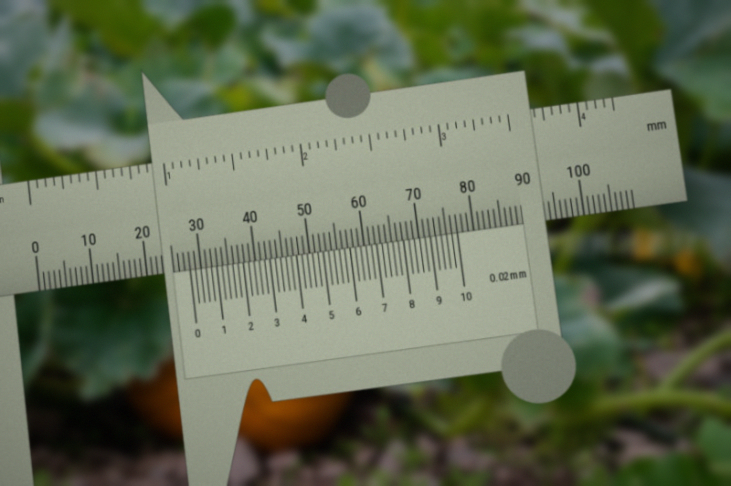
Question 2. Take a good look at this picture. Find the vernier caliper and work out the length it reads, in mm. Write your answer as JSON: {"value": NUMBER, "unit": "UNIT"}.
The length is {"value": 28.0, "unit": "mm"}
